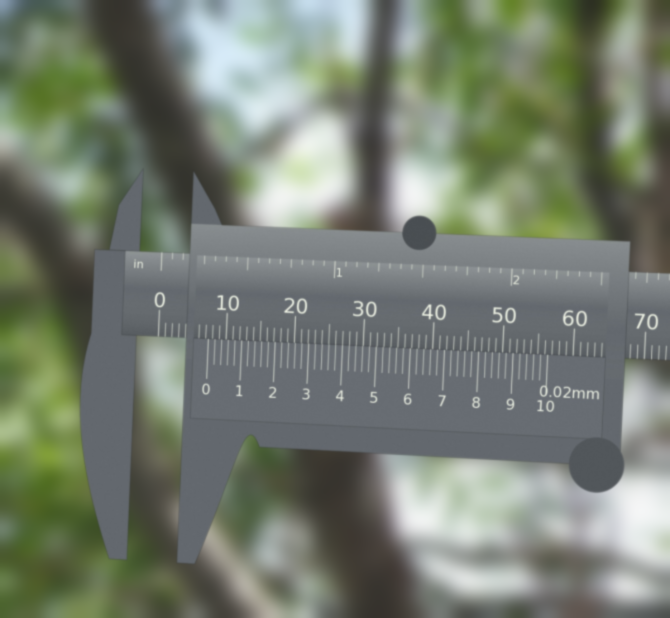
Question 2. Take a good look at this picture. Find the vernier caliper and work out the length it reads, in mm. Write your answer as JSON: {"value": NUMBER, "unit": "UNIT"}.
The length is {"value": 7.4, "unit": "mm"}
